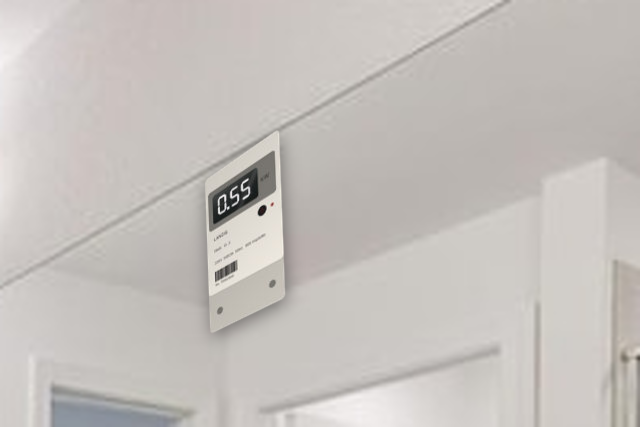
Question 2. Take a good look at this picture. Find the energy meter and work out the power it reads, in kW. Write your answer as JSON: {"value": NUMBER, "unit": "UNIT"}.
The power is {"value": 0.55, "unit": "kW"}
